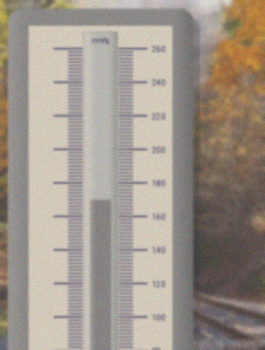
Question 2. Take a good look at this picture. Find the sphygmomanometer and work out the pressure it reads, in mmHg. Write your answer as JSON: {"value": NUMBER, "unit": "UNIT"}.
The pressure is {"value": 170, "unit": "mmHg"}
